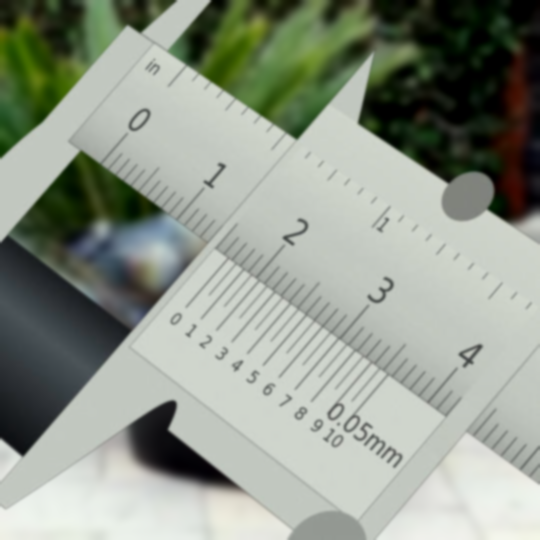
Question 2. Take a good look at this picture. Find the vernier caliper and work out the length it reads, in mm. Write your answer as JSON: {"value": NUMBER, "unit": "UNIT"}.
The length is {"value": 16.6, "unit": "mm"}
